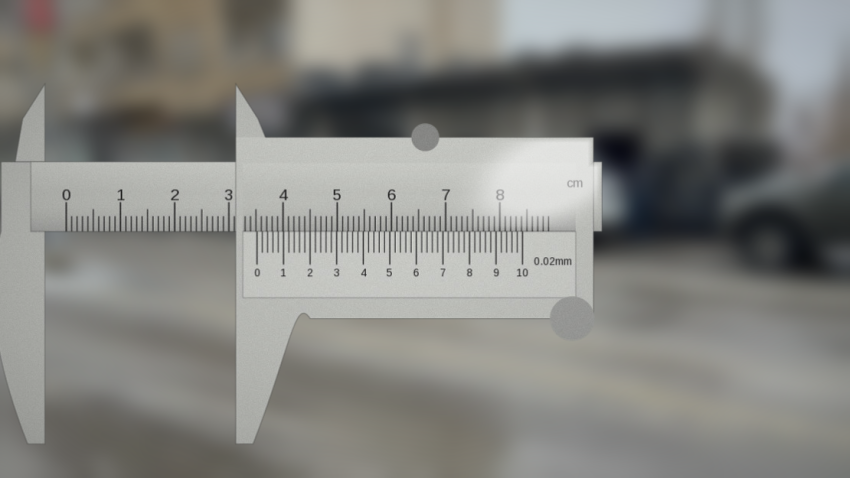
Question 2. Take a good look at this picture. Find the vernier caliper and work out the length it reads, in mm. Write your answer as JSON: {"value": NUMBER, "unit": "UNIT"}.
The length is {"value": 35.2, "unit": "mm"}
